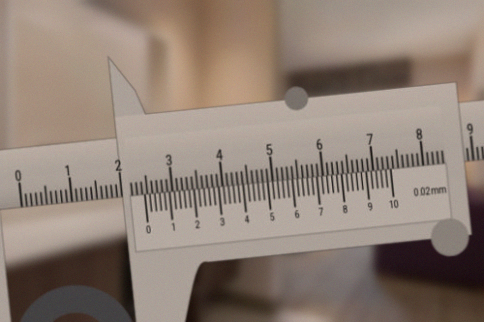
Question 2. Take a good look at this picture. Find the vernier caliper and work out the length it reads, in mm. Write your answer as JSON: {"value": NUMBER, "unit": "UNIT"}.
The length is {"value": 24.5, "unit": "mm"}
